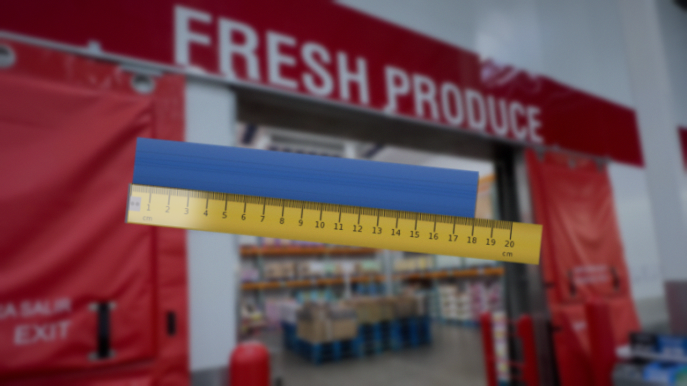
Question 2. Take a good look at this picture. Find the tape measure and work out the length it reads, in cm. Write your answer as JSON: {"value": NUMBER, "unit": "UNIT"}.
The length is {"value": 18, "unit": "cm"}
